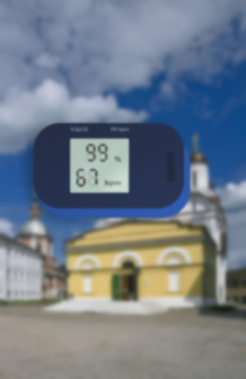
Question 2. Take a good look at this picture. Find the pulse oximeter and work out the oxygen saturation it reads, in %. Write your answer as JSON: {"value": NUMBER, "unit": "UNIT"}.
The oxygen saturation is {"value": 99, "unit": "%"}
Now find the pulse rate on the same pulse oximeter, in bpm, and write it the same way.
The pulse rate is {"value": 67, "unit": "bpm"}
